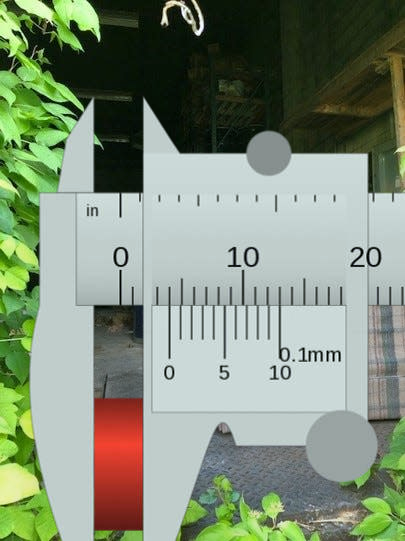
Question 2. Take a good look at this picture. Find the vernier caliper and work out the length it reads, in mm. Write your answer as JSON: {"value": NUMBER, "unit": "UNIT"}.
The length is {"value": 4.0, "unit": "mm"}
